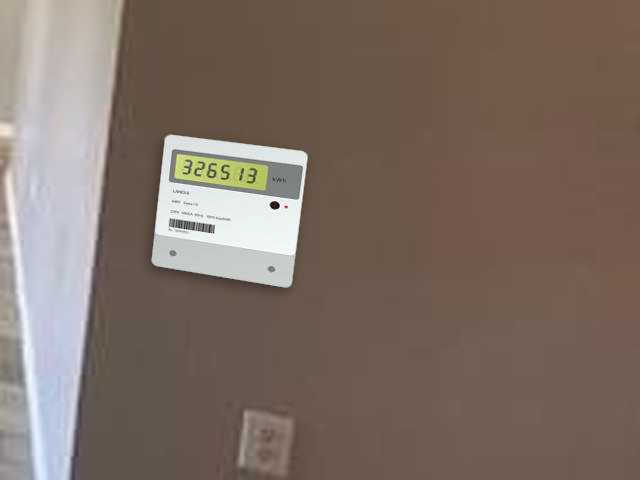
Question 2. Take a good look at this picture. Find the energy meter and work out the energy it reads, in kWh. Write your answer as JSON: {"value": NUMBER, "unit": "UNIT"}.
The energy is {"value": 326513, "unit": "kWh"}
